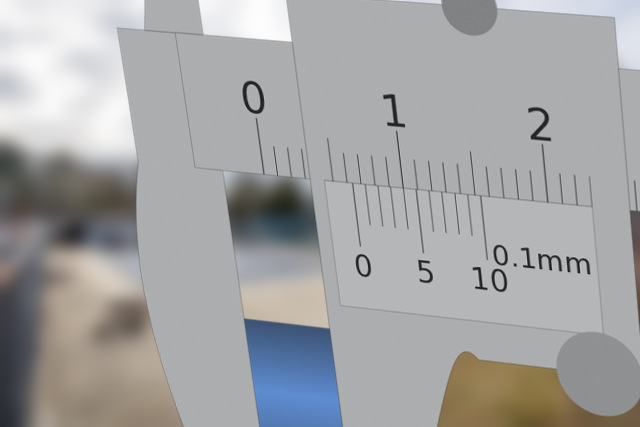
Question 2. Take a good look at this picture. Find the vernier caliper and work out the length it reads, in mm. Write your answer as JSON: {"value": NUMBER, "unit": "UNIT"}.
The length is {"value": 6.4, "unit": "mm"}
